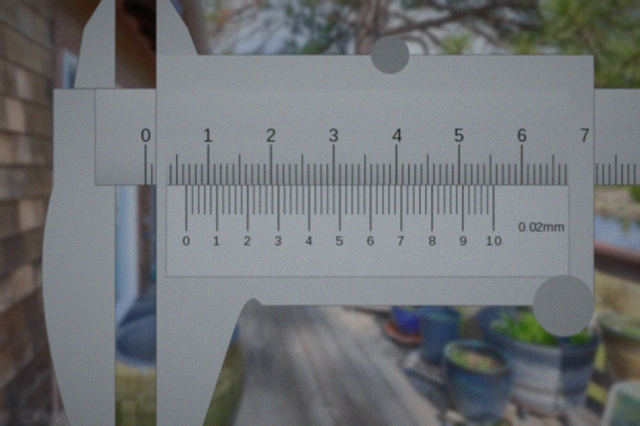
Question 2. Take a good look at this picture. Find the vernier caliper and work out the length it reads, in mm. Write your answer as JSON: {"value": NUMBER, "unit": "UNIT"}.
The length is {"value": 6.5, "unit": "mm"}
